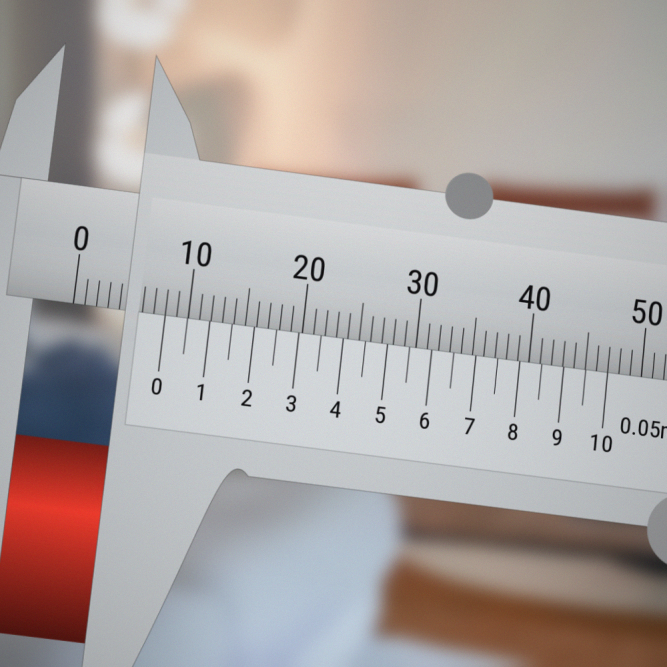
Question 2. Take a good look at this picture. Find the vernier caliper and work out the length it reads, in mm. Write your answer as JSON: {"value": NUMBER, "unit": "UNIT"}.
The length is {"value": 8.0, "unit": "mm"}
